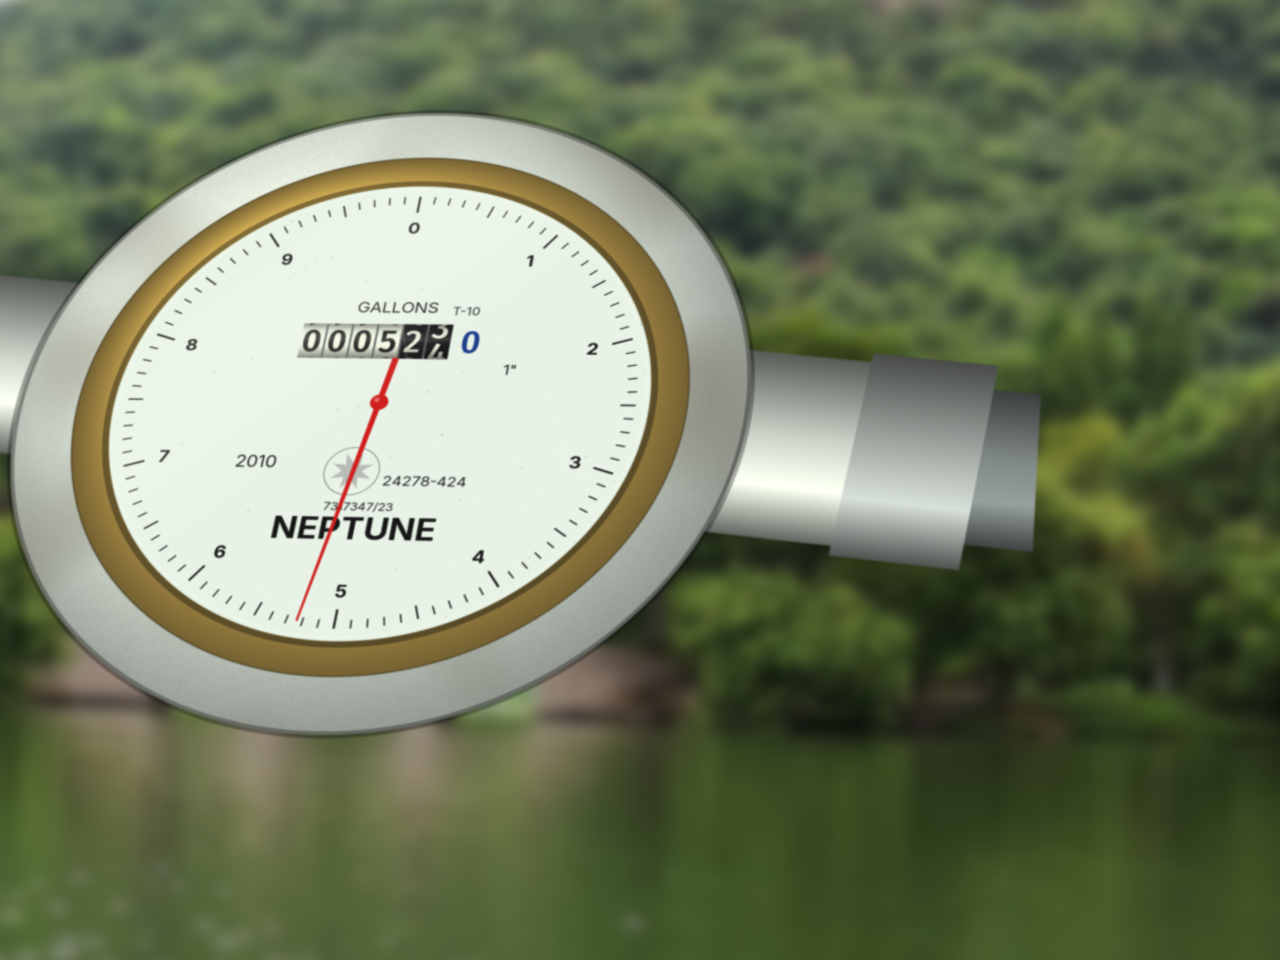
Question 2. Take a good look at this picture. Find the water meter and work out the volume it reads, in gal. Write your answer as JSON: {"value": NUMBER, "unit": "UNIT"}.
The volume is {"value": 5235.2, "unit": "gal"}
